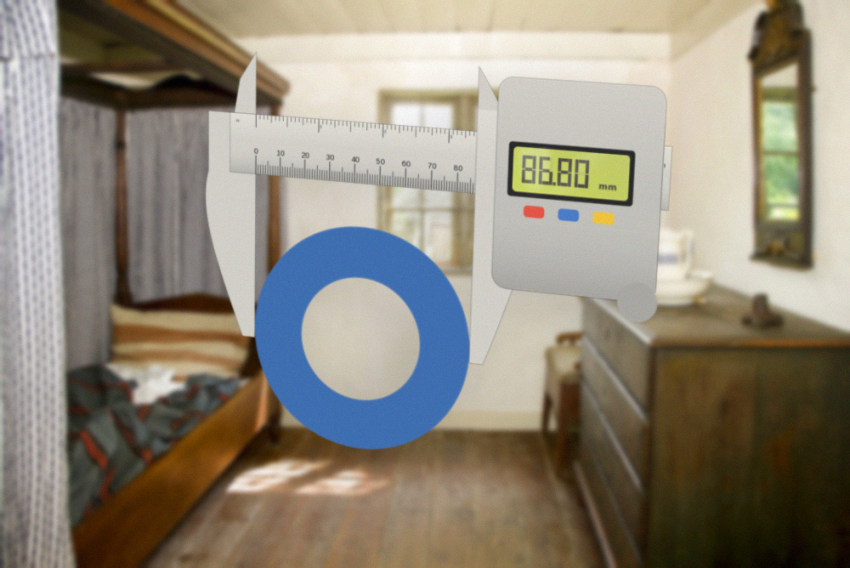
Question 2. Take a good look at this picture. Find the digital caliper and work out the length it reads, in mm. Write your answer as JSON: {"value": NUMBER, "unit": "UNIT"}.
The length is {"value": 86.80, "unit": "mm"}
